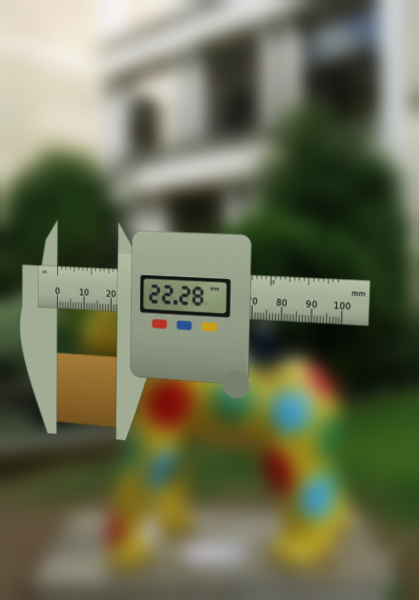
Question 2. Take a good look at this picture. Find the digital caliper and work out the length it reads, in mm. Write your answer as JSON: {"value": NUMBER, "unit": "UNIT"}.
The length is {"value": 22.28, "unit": "mm"}
